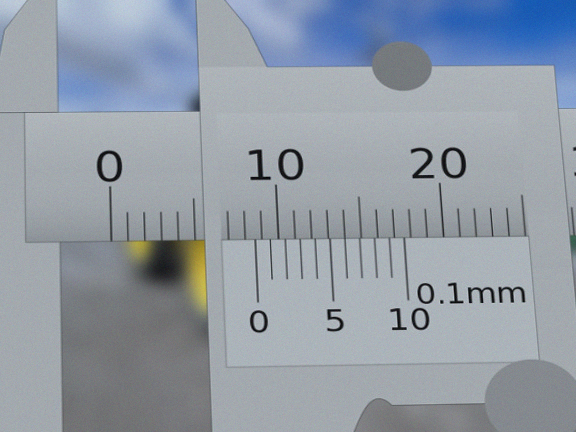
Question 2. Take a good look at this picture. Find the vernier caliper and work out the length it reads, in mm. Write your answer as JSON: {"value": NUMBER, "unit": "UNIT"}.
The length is {"value": 8.6, "unit": "mm"}
